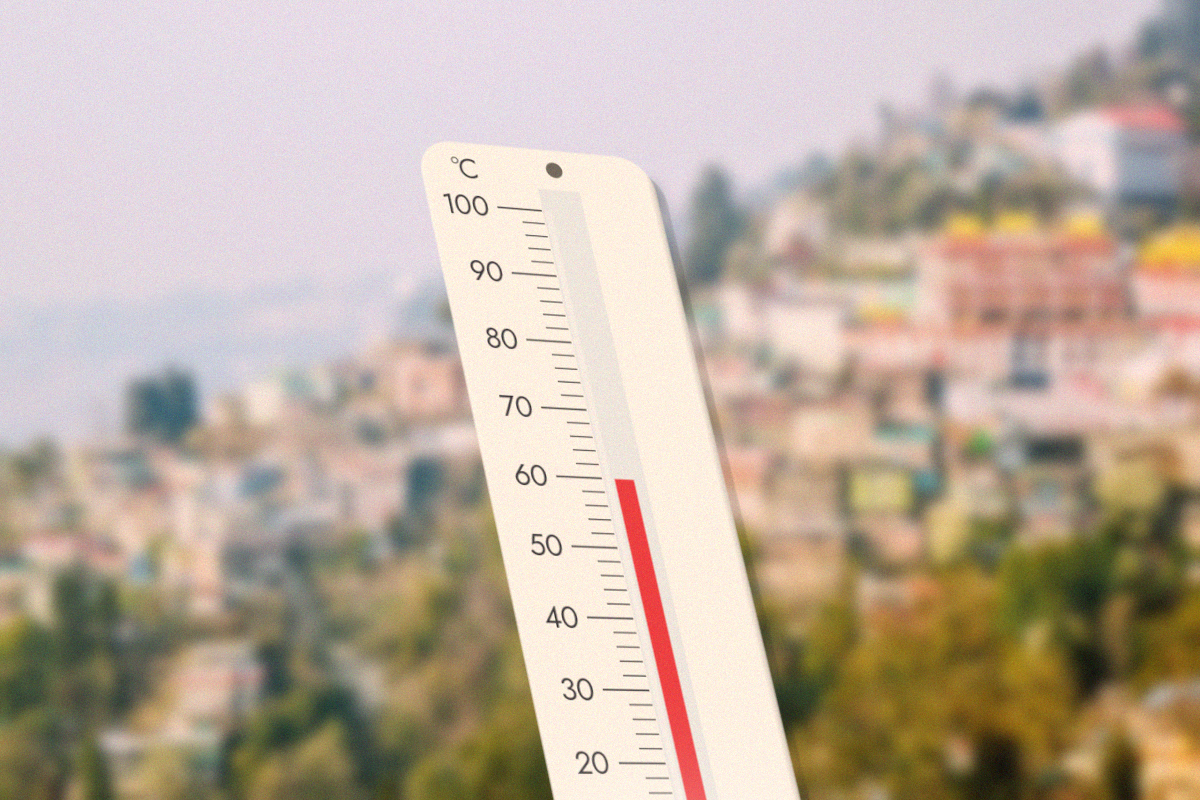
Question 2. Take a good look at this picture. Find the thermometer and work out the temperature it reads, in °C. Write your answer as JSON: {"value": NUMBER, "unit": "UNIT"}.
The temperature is {"value": 60, "unit": "°C"}
